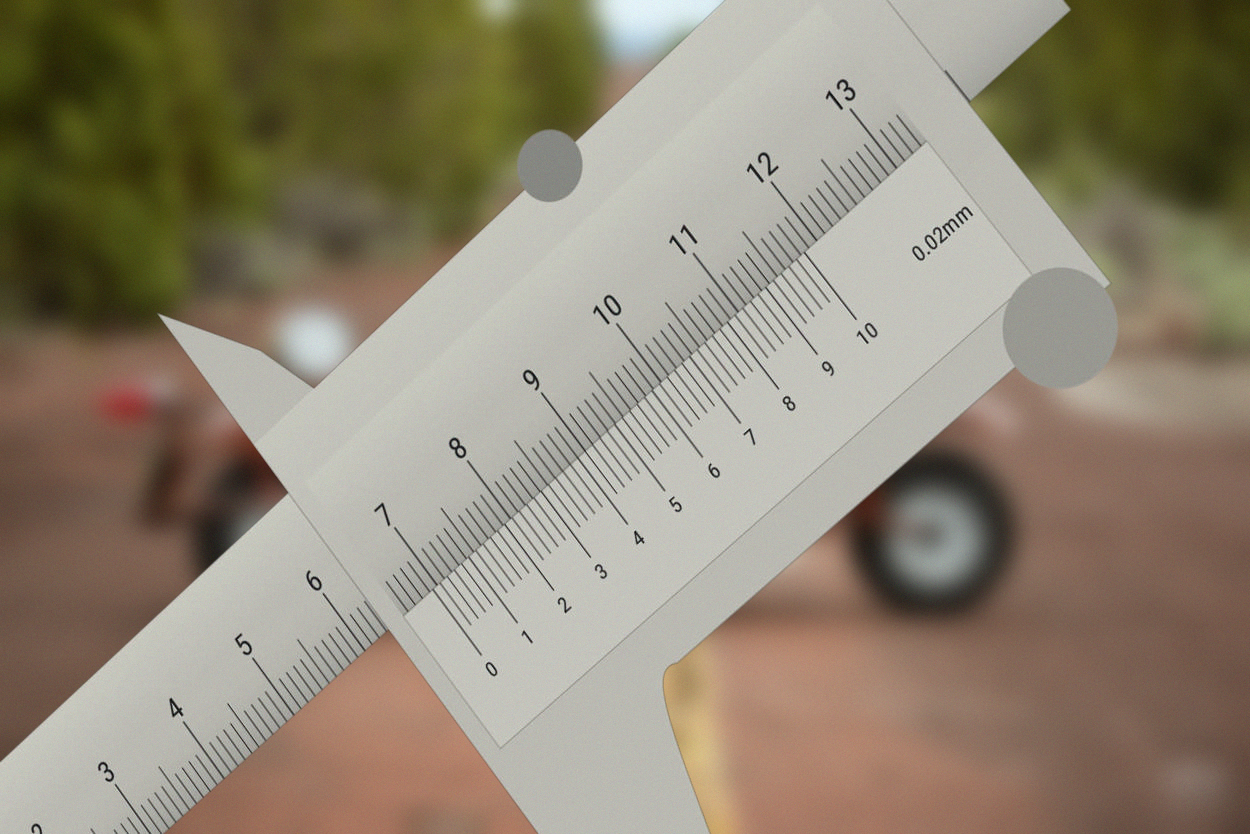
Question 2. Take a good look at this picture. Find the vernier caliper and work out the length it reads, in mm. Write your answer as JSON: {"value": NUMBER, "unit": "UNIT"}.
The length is {"value": 69.4, "unit": "mm"}
